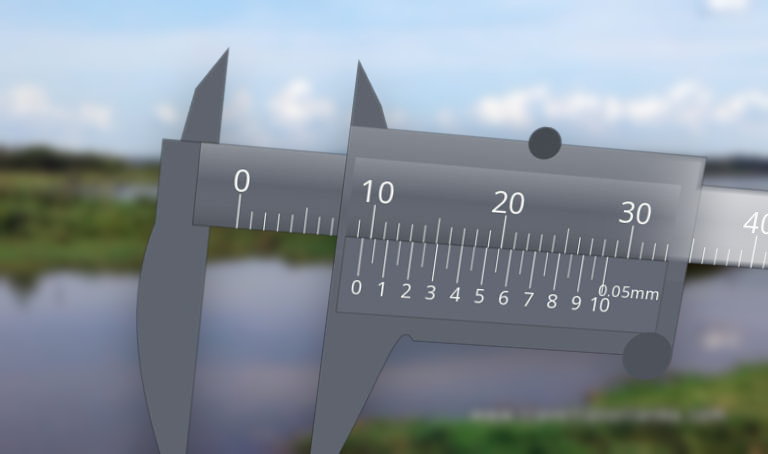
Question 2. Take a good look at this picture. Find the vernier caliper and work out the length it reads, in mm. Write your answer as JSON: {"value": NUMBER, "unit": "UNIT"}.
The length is {"value": 9.4, "unit": "mm"}
